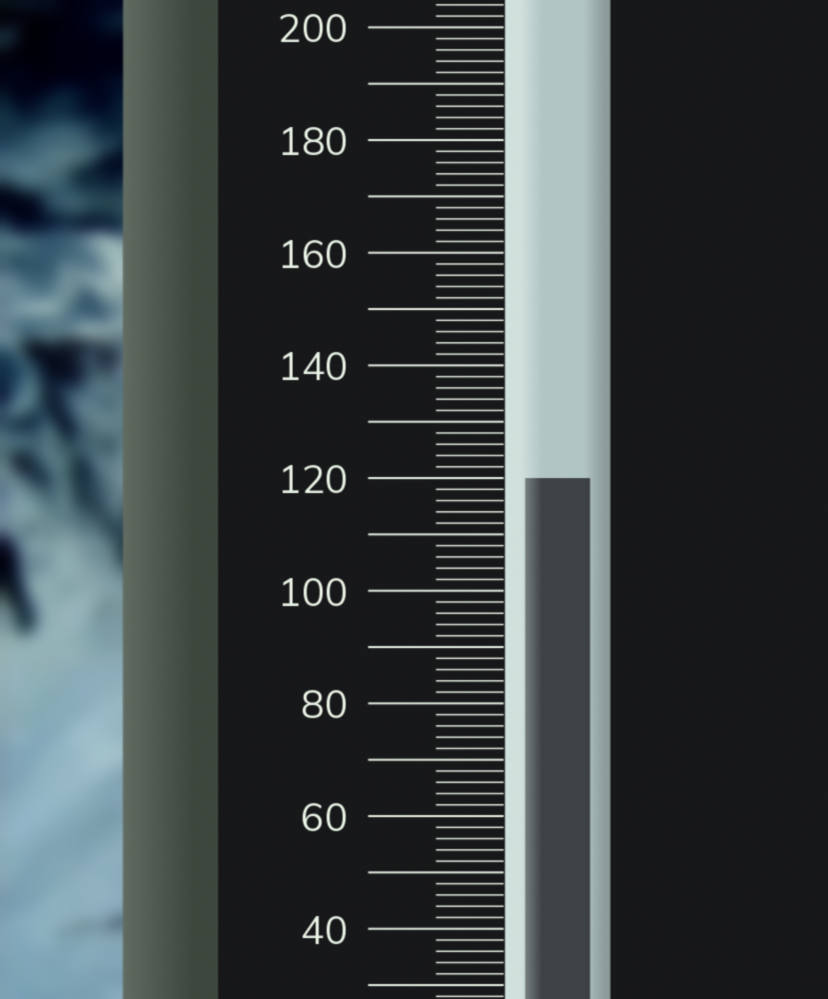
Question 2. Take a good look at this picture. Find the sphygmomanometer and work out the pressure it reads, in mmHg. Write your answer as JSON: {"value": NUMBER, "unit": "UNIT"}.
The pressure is {"value": 120, "unit": "mmHg"}
